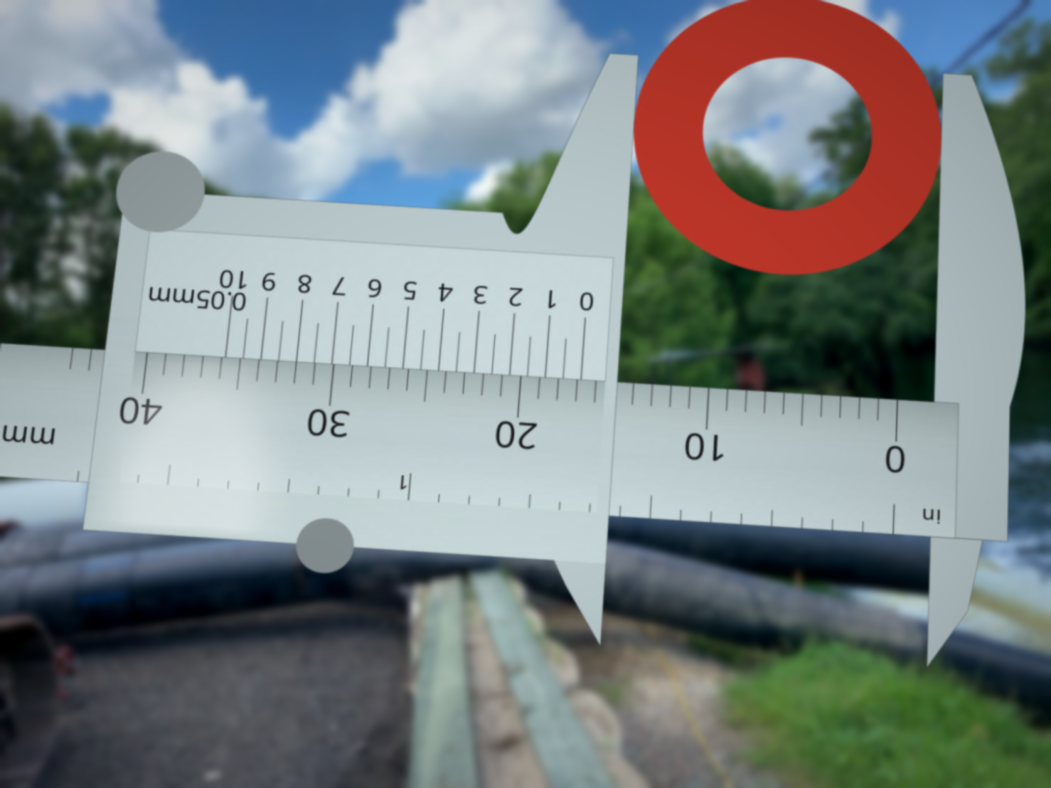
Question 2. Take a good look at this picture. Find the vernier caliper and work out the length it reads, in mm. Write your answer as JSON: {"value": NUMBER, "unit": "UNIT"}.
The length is {"value": 16.8, "unit": "mm"}
